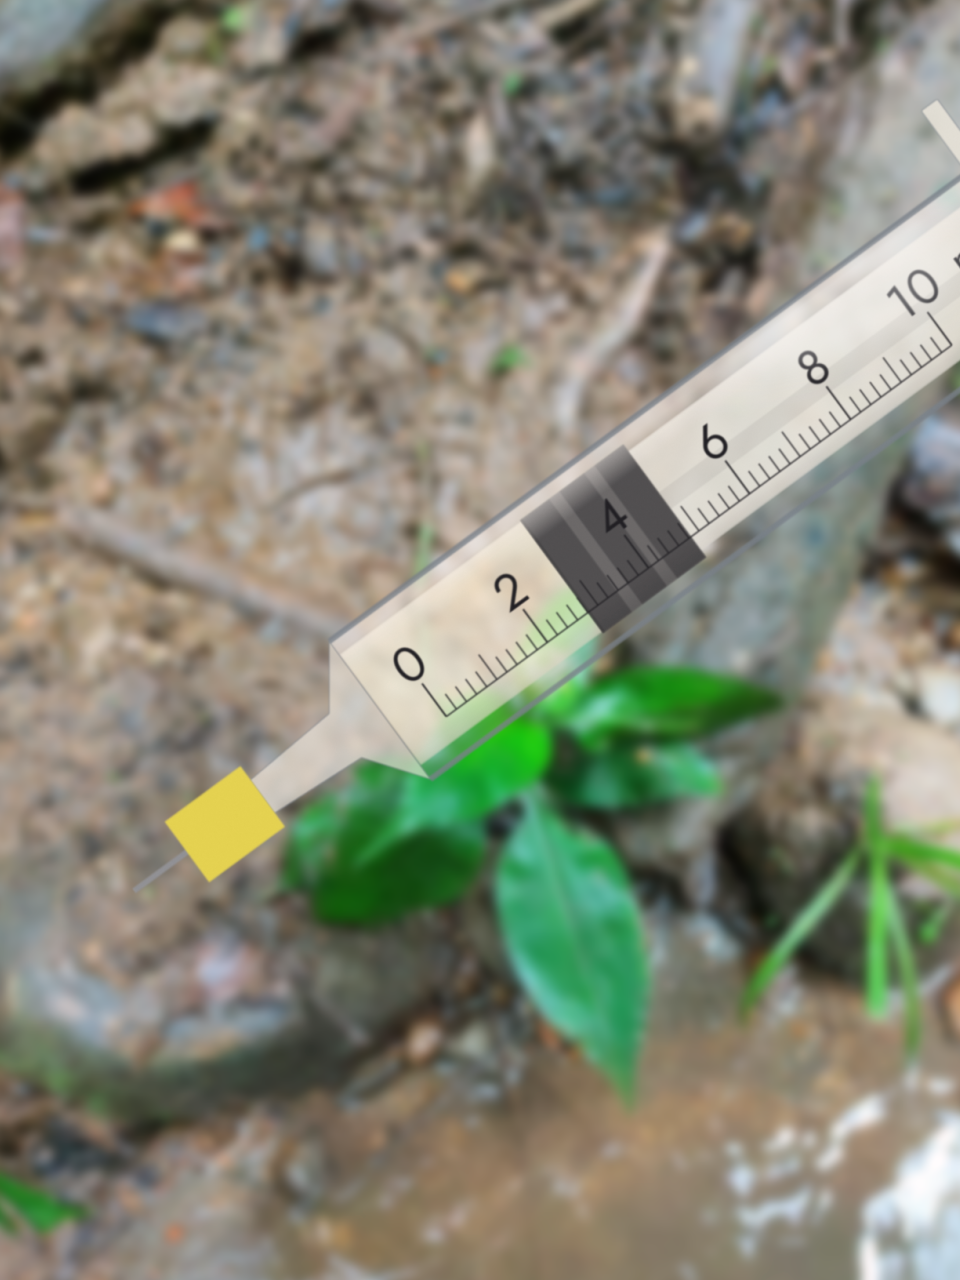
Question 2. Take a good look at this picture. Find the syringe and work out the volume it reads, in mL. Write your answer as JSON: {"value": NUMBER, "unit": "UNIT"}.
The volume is {"value": 2.8, "unit": "mL"}
